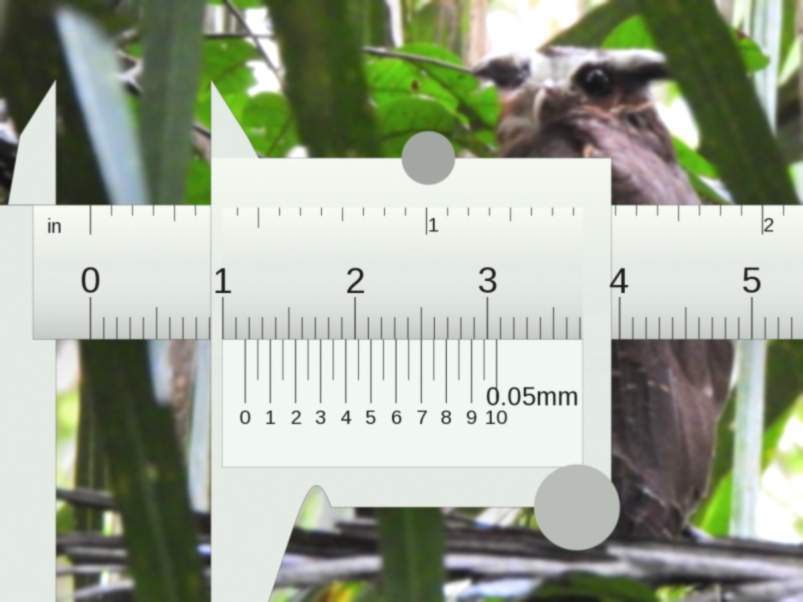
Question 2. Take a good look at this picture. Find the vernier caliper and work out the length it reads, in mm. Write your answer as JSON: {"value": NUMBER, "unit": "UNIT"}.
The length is {"value": 11.7, "unit": "mm"}
